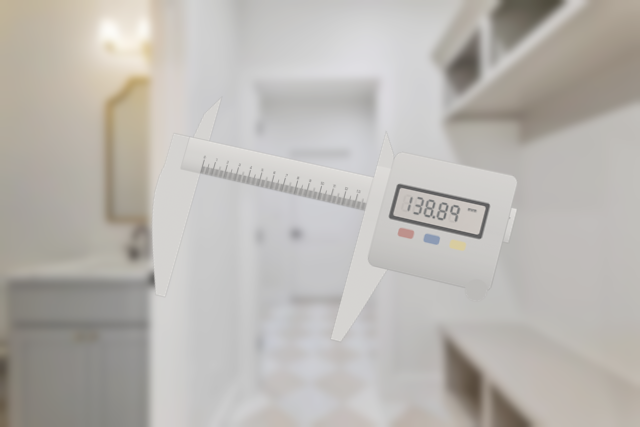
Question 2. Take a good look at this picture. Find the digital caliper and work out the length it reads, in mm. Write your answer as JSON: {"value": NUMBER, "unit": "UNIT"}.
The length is {"value": 138.89, "unit": "mm"}
